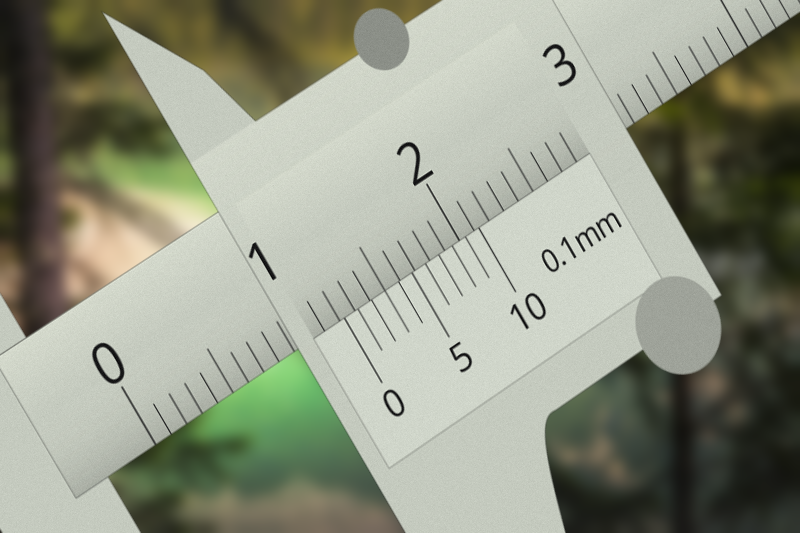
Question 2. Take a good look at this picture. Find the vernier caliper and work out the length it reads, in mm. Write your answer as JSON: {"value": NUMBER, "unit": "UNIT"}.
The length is {"value": 12.3, "unit": "mm"}
